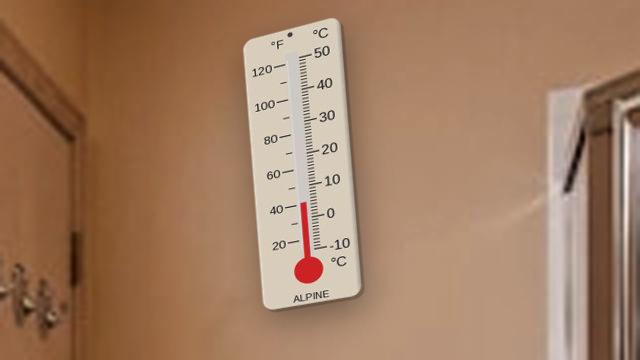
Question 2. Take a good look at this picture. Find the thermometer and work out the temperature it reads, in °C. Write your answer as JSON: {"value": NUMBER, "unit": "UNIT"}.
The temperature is {"value": 5, "unit": "°C"}
